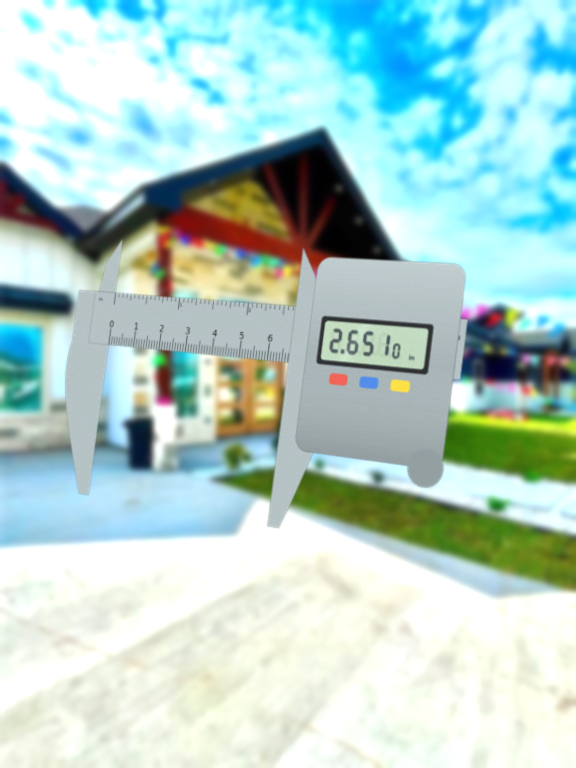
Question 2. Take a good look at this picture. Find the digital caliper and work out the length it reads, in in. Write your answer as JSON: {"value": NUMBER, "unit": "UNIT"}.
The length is {"value": 2.6510, "unit": "in"}
